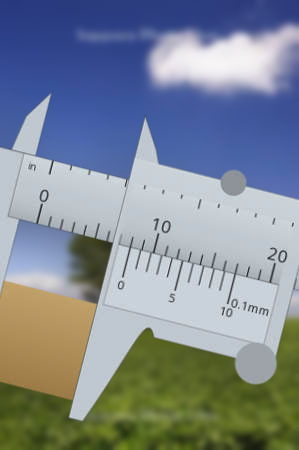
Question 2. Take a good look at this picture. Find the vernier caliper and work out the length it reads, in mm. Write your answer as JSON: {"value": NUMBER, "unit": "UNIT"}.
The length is {"value": 8.0, "unit": "mm"}
